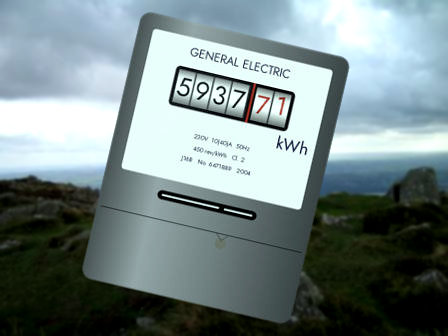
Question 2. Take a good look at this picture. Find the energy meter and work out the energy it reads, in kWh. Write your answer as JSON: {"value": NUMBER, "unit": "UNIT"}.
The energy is {"value": 5937.71, "unit": "kWh"}
